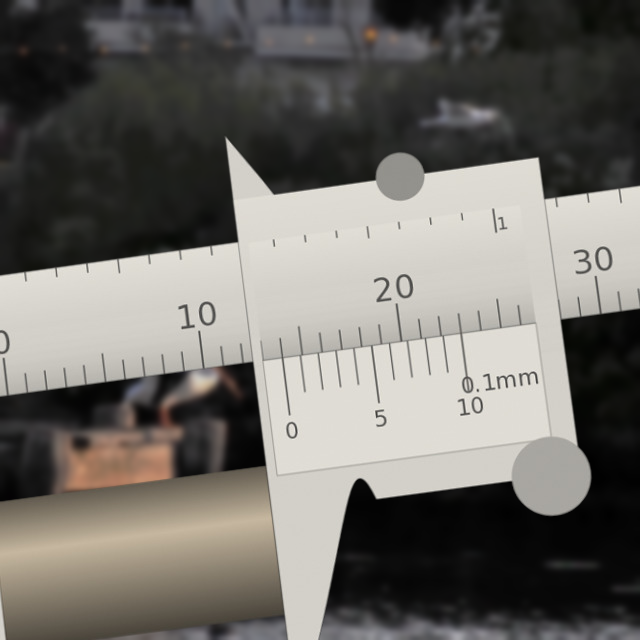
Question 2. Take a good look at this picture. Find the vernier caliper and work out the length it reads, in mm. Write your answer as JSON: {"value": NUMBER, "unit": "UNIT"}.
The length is {"value": 14.0, "unit": "mm"}
